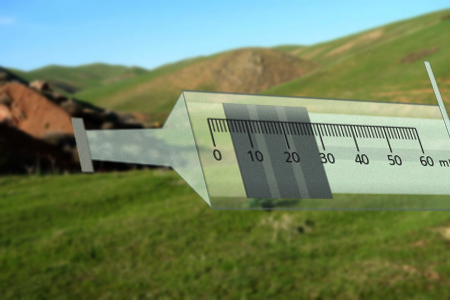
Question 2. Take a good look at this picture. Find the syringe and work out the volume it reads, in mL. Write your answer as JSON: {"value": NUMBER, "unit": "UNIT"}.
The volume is {"value": 5, "unit": "mL"}
